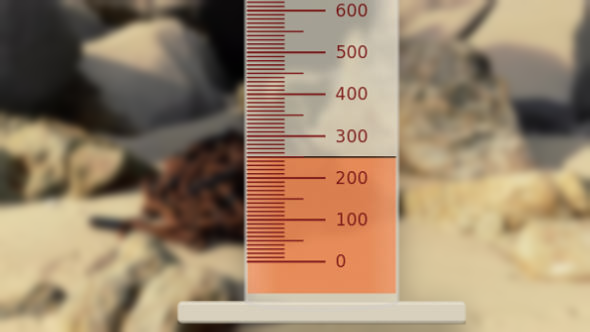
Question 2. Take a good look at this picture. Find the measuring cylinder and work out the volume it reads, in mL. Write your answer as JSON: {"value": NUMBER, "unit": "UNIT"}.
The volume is {"value": 250, "unit": "mL"}
